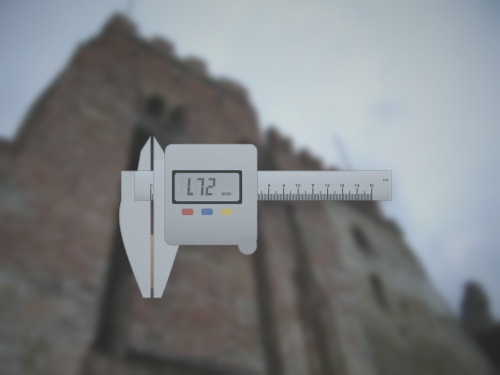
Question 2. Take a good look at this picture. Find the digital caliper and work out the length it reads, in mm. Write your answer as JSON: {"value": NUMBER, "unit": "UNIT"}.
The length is {"value": 1.72, "unit": "mm"}
